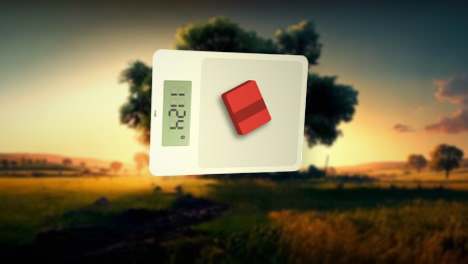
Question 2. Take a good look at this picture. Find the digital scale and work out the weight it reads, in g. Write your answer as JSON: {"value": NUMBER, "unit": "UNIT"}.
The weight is {"value": 1124, "unit": "g"}
